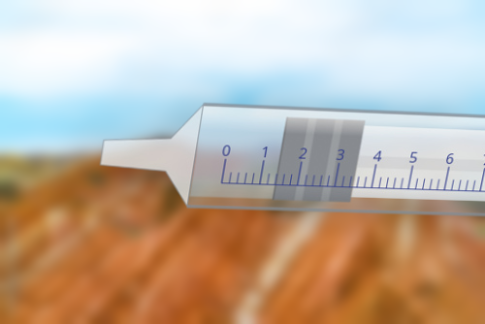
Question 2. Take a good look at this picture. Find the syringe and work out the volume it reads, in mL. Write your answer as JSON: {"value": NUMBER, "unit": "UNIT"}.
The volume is {"value": 1.4, "unit": "mL"}
